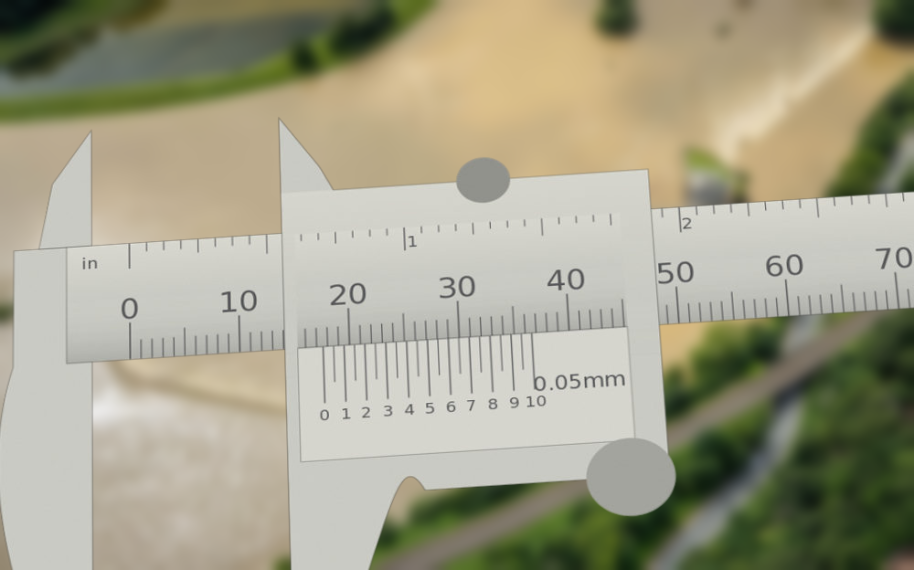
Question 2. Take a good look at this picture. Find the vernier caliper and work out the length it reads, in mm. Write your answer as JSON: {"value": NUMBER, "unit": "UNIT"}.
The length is {"value": 17.6, "unit": "mm"}
